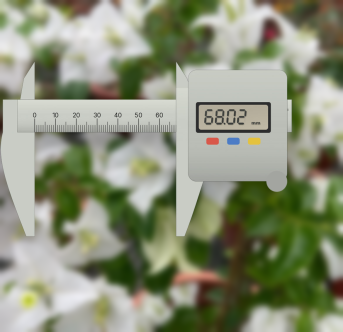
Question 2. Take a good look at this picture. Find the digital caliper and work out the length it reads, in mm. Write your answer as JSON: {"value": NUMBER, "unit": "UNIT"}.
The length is {"value": 68.02, "unit": "mm"}
